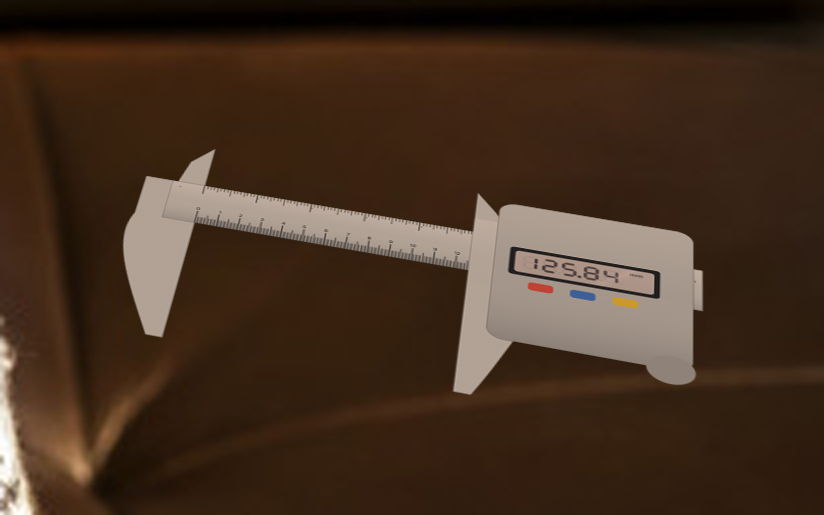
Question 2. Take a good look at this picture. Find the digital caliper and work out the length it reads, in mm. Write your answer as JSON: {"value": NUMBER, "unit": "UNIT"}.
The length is {"value": 125.84, "unit": "mm"}
